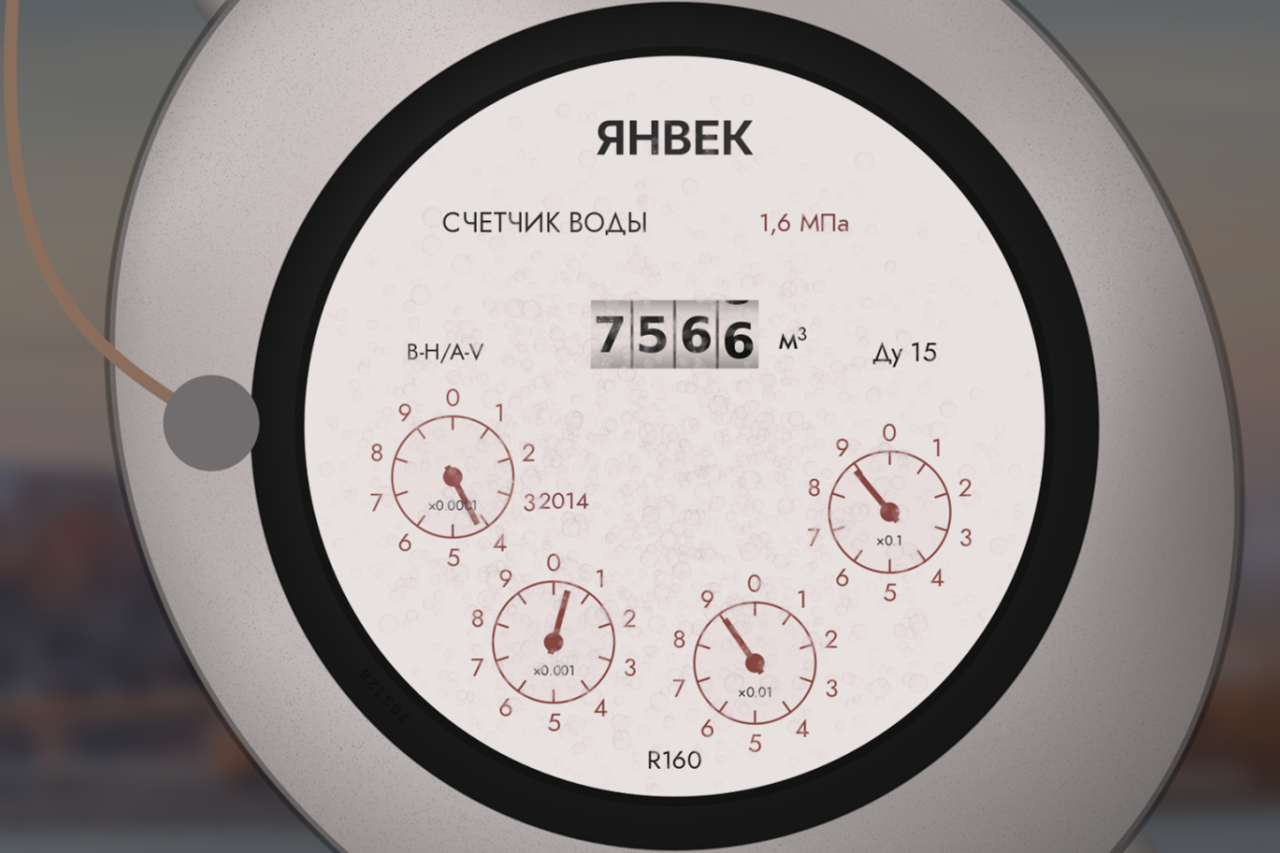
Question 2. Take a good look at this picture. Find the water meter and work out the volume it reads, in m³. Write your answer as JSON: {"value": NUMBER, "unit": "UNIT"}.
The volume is {"value": 7565.8904, "unit": "m³"}
